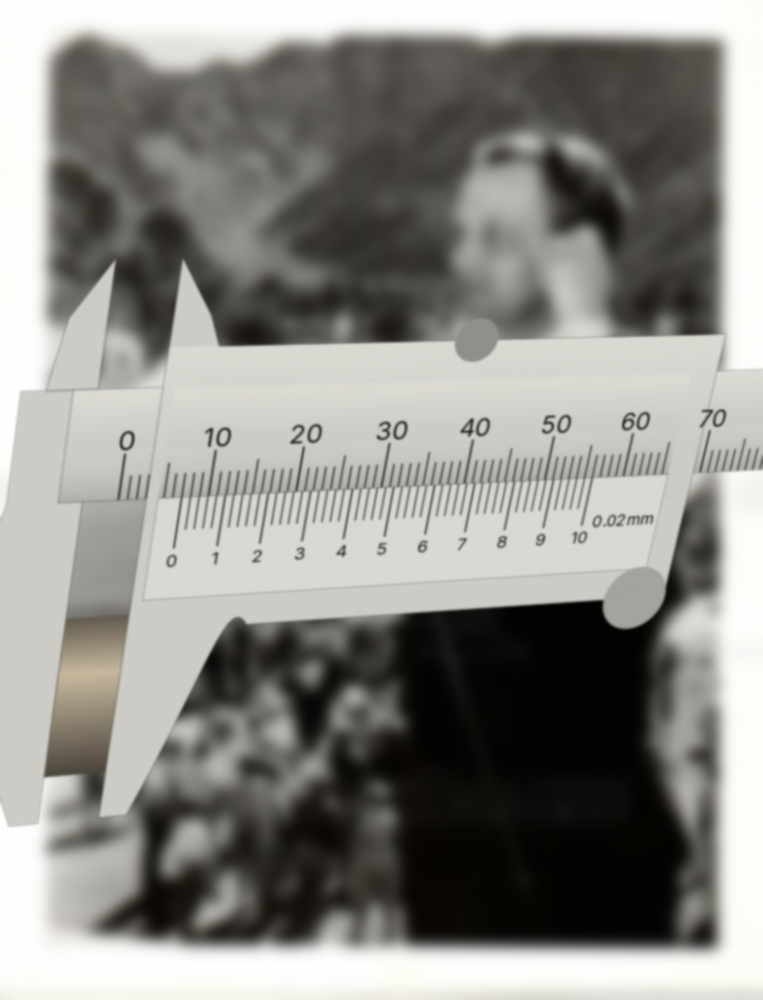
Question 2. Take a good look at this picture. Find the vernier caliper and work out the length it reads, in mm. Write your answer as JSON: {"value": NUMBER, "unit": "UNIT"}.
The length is {"value": 7.0, "unit": "mm"}
